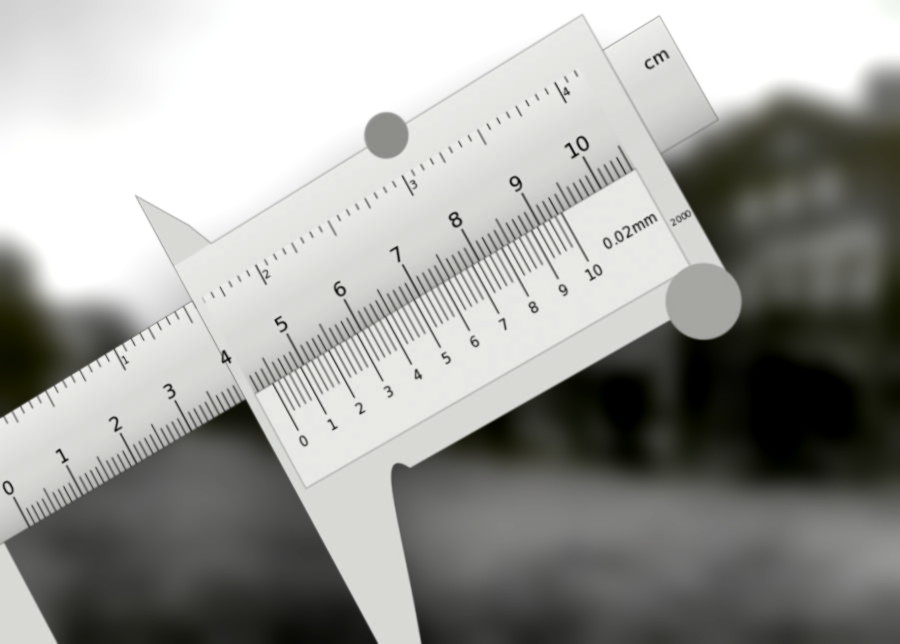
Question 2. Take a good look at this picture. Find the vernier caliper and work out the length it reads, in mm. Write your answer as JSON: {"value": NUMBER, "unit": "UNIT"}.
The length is {"value": 44.5, "unit": "mm"}
